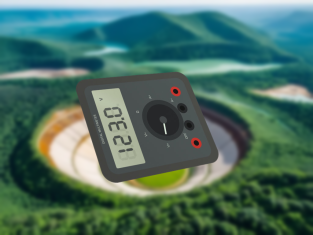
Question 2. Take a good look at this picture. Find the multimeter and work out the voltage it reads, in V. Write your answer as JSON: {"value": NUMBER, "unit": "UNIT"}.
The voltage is {"value": 123.0, "unit": "V"}
